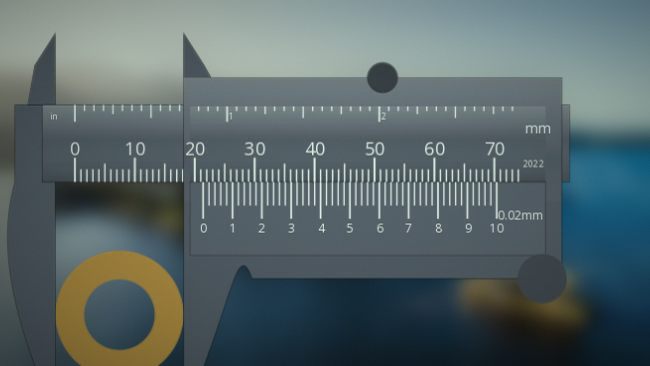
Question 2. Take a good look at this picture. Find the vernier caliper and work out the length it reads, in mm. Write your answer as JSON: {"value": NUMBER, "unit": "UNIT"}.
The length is {"value": 21.4, "unit": "mm"}
